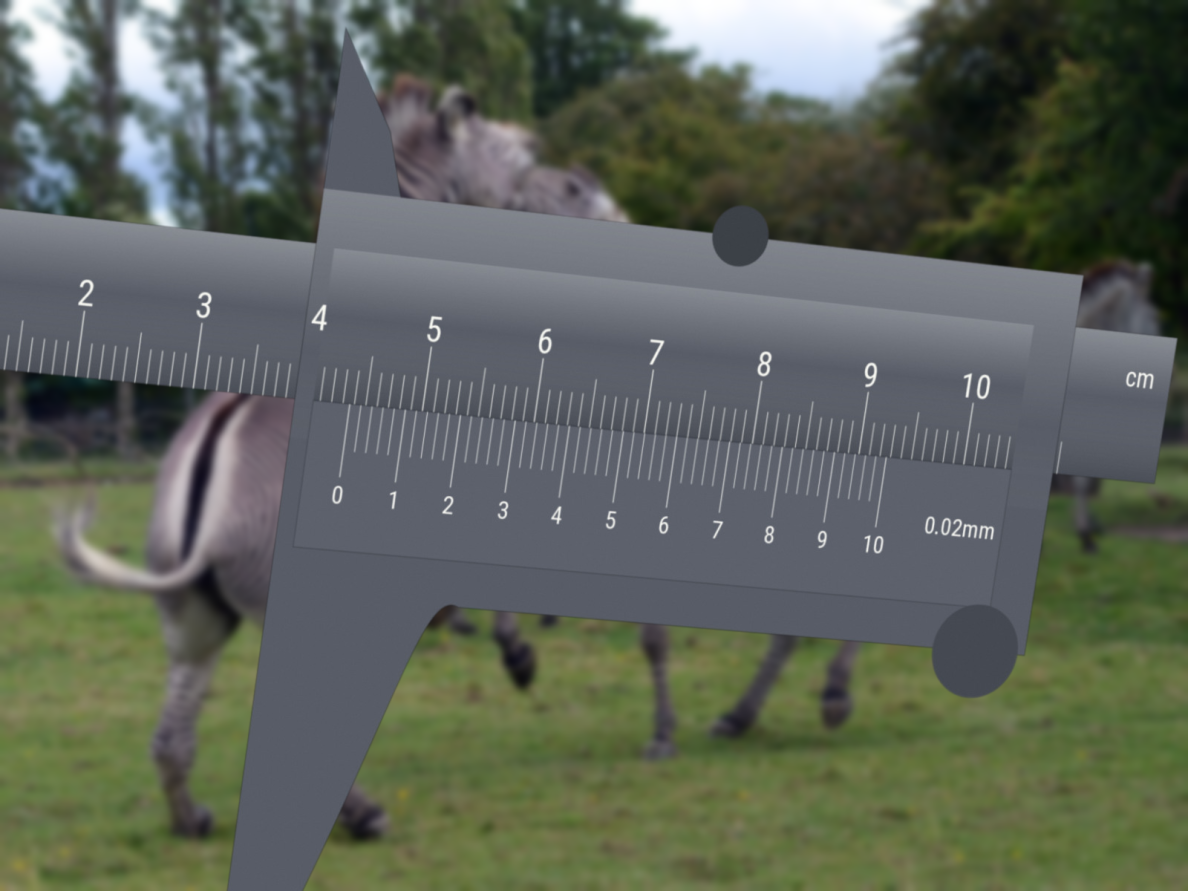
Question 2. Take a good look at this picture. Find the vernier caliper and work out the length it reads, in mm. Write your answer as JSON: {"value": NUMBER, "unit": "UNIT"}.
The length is {"value": 43.6, "unit": "mm"}
